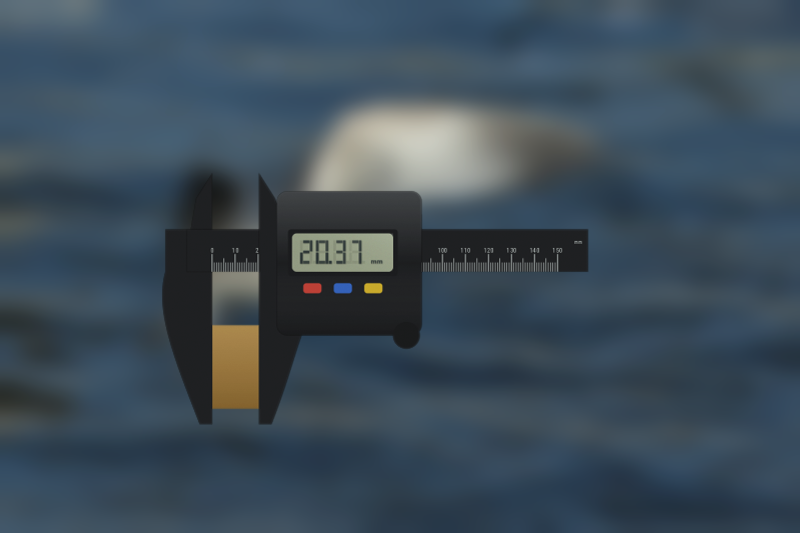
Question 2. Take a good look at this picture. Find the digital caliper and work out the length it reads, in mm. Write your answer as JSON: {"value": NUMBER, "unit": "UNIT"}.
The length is {"value": 20.37, "unit": "mm"}
